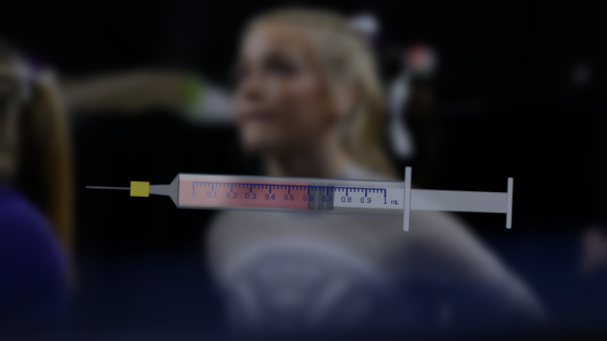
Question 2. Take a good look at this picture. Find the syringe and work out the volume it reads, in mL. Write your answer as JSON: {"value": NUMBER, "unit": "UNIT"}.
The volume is {"value": 0.6, "unit": "mL"}
